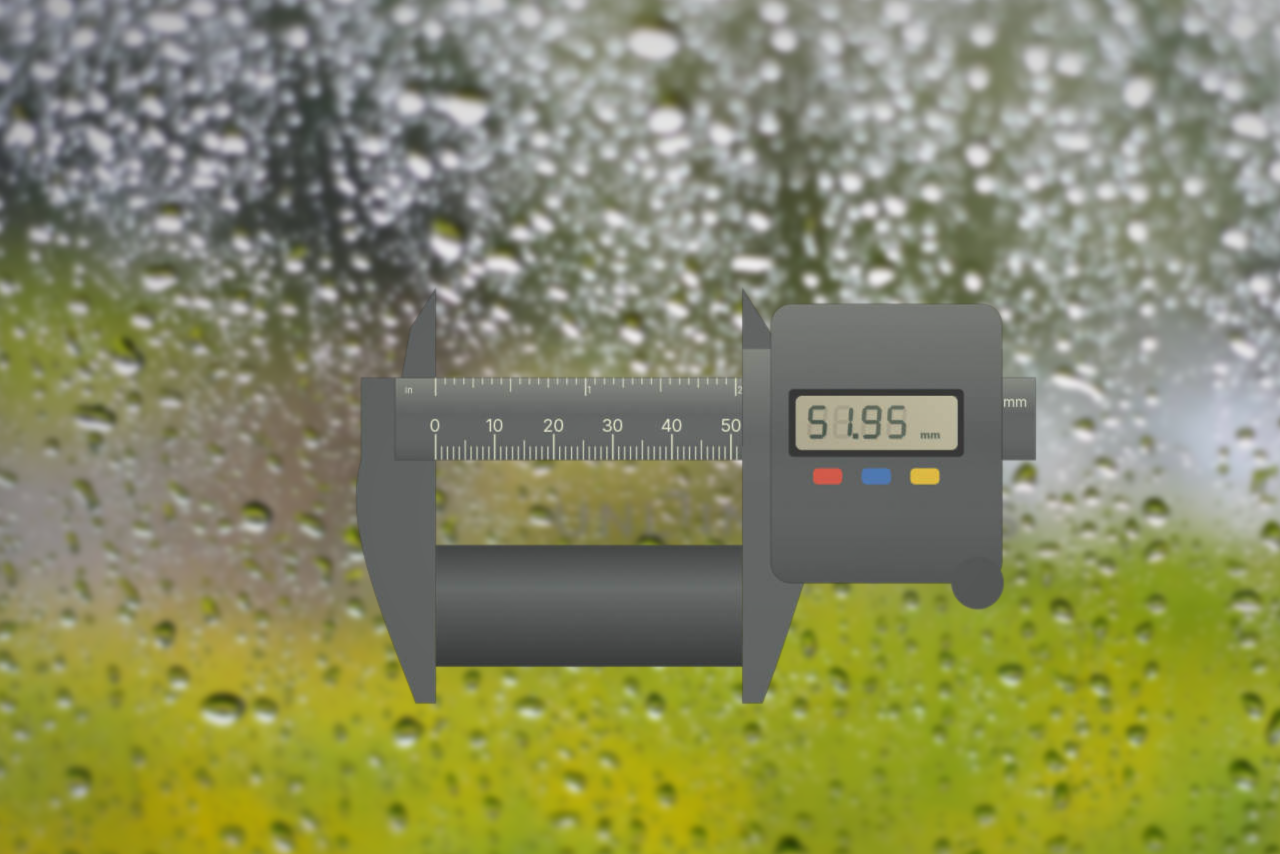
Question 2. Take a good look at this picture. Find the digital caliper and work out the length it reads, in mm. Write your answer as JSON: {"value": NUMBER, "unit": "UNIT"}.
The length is {"value": 51.95, "unit": "mm"}
